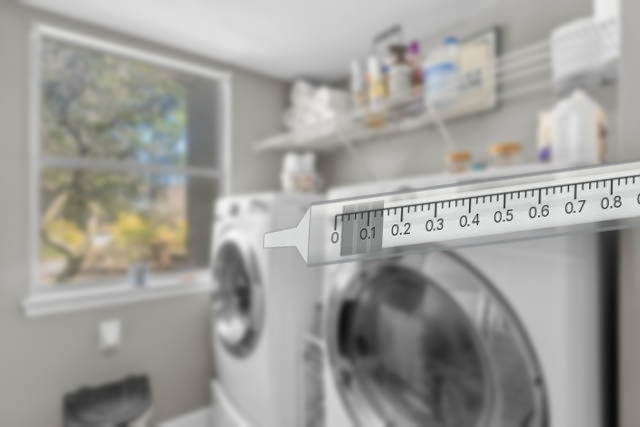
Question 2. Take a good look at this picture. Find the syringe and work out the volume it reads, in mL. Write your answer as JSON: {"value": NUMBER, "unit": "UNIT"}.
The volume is {"value": 0.02, "unit": "mL"}
